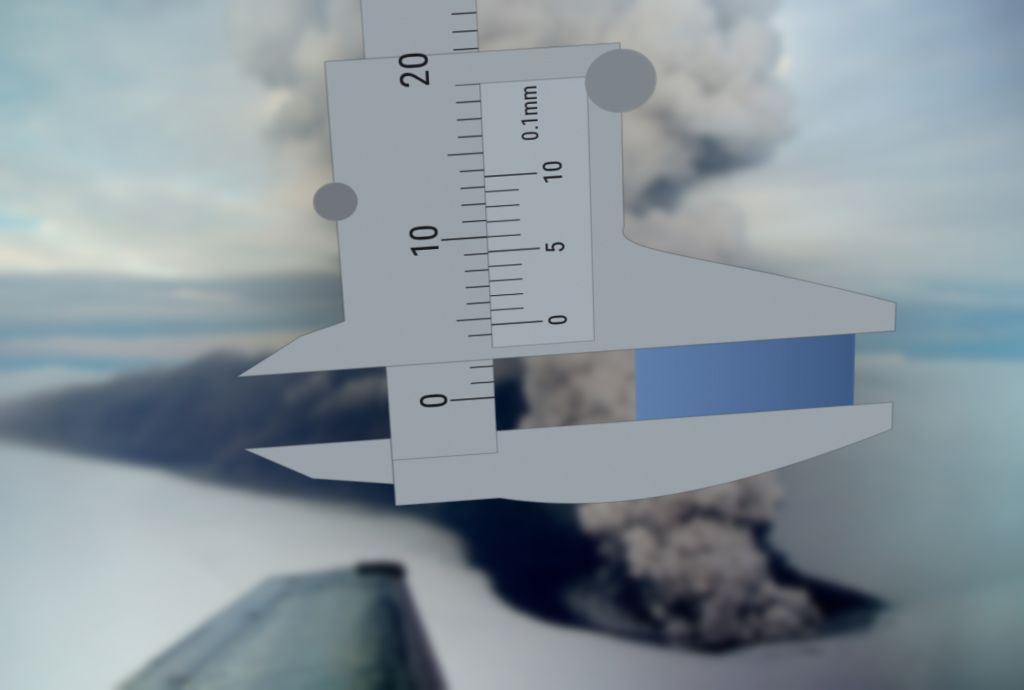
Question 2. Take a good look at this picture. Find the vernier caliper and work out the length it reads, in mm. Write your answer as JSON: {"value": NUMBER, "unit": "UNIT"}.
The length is {"value": 4.6, "unit": "mm"}
